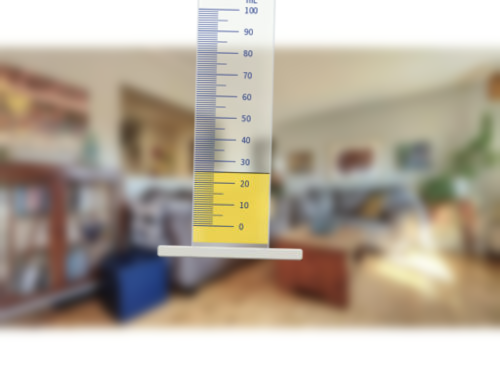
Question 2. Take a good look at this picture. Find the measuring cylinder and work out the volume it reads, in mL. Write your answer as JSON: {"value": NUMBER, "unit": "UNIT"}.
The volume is {"value": 25, "unit": "mL"}
